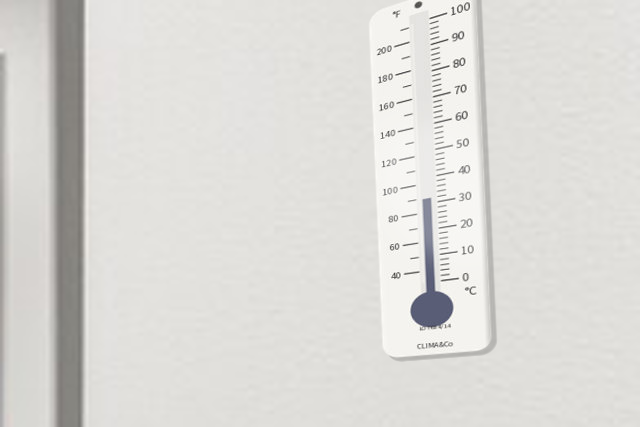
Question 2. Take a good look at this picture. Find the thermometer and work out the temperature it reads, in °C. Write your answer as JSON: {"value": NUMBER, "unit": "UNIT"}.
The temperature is {"value": 32, "unit": "°C"}
